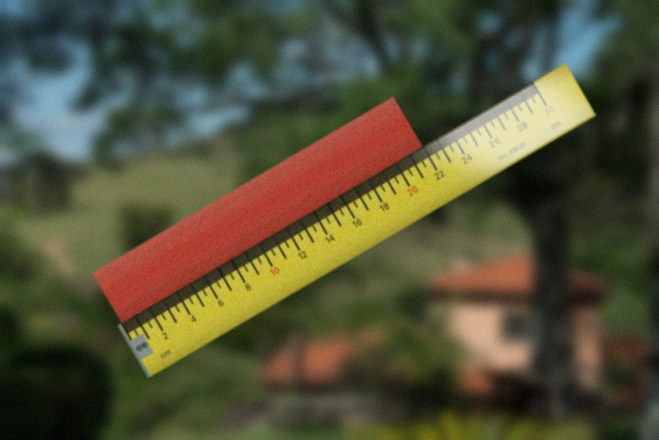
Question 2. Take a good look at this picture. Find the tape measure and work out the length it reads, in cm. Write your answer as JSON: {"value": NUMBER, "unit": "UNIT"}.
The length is {"value": 22, "unit": "cm"}
